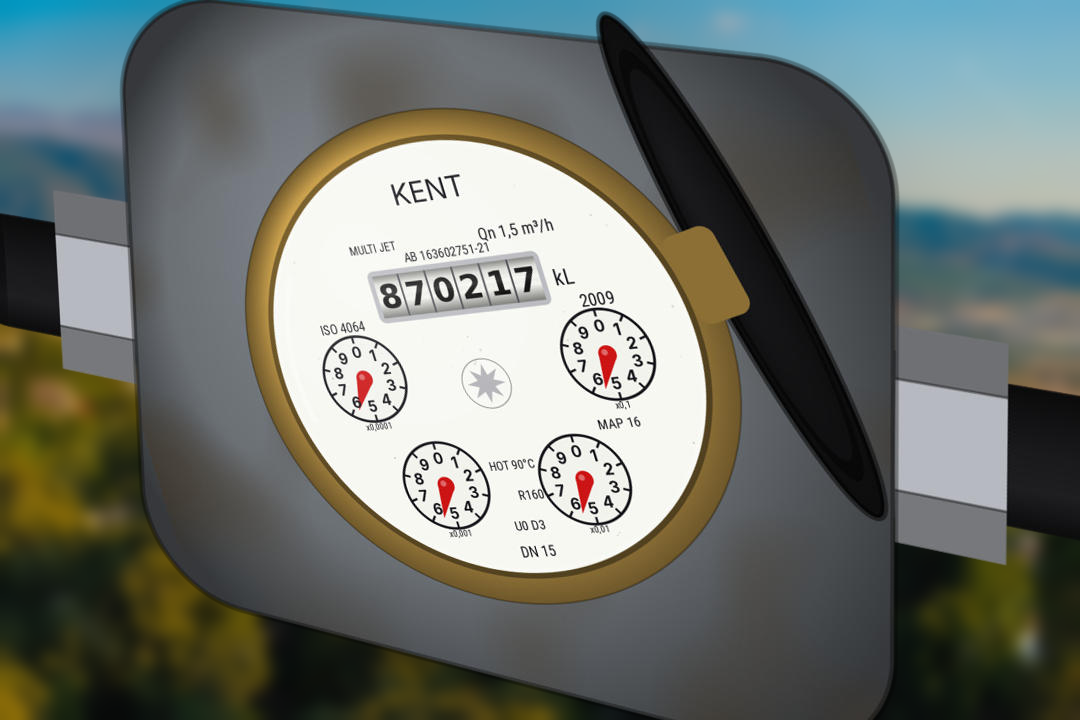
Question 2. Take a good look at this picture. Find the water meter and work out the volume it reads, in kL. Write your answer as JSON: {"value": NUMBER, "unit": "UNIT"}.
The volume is {"value": 870217.5555, "unit": "kL"}
